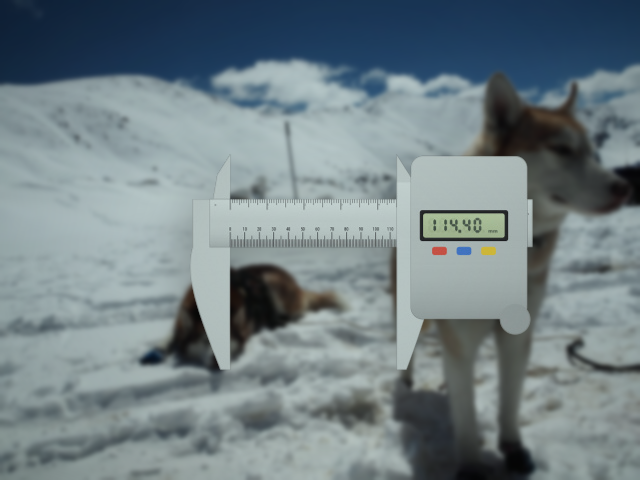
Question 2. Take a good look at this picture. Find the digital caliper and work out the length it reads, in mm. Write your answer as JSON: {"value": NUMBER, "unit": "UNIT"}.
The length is {"value": 114.40, "unit": "mm"}
